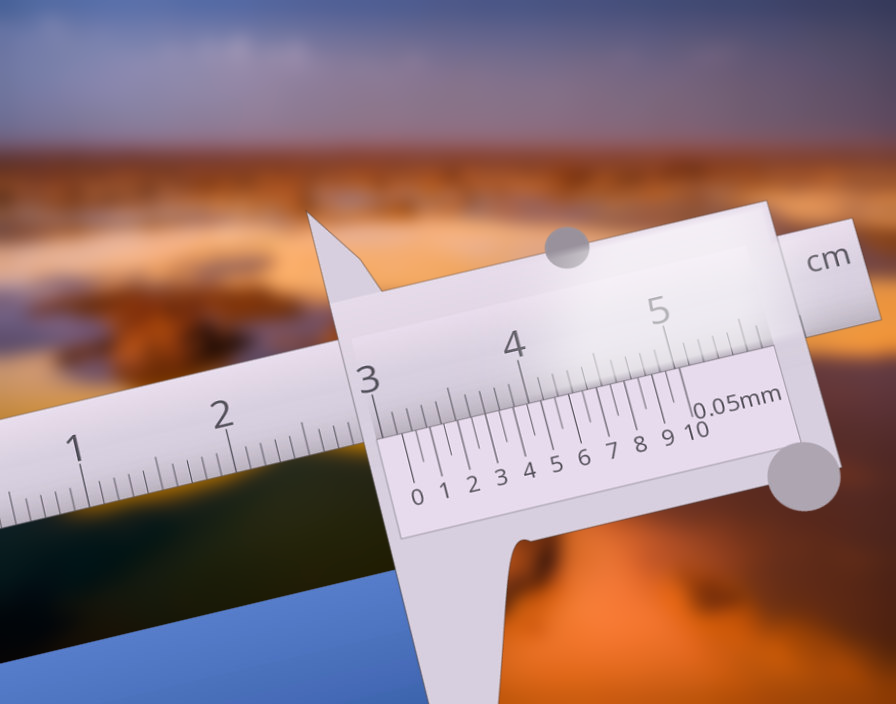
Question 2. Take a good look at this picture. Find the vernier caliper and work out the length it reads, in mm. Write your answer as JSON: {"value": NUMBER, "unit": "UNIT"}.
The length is {"value": 31.3, "unit": "mm"}
